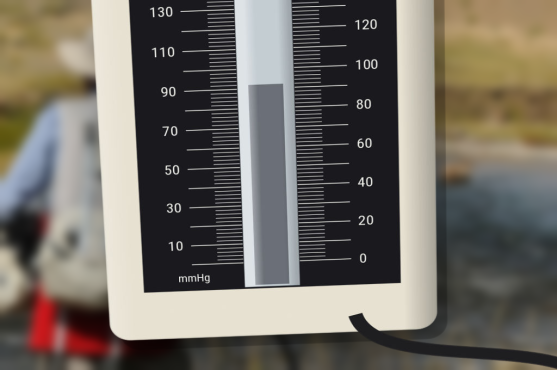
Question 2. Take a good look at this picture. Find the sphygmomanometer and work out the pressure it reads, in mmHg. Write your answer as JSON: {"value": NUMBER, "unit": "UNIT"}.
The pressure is {"value": 92, "unit": "mmHg"}
